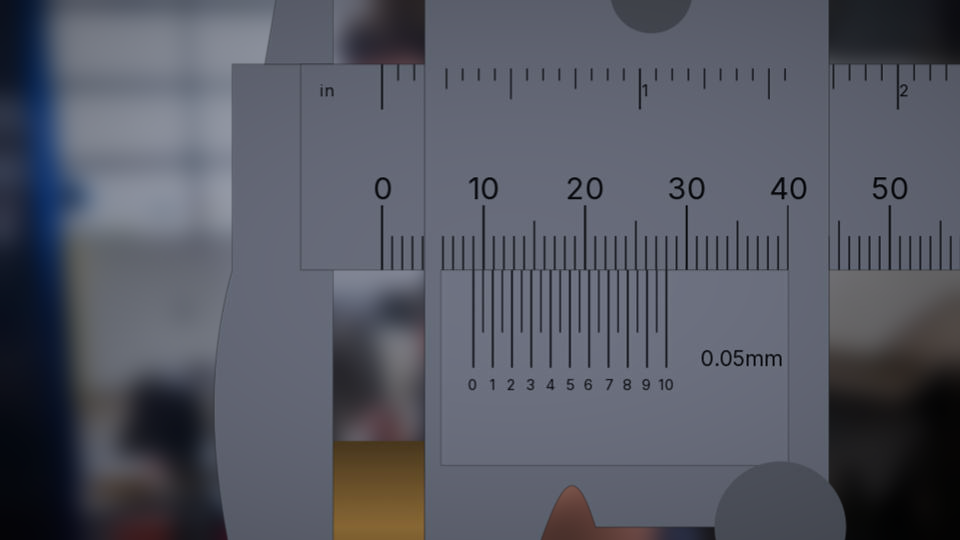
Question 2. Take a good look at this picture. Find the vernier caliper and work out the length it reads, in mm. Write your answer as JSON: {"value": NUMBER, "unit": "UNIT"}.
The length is {"value": 9.0, "unit": "mm"}
